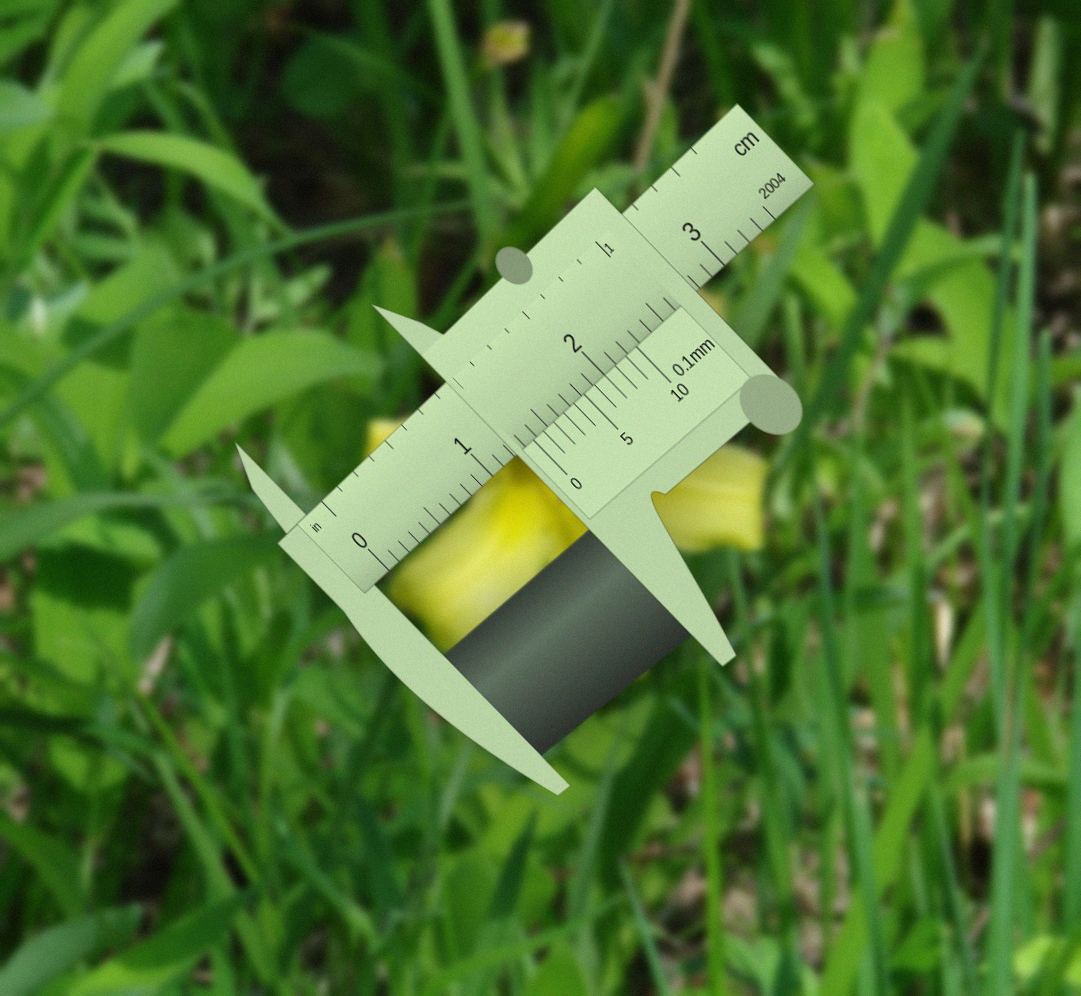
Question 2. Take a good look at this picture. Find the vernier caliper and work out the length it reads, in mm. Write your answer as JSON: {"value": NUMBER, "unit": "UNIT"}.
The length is {"value": 13.7, "unit": "mm"}
